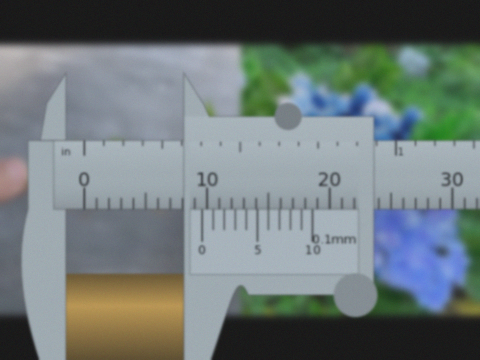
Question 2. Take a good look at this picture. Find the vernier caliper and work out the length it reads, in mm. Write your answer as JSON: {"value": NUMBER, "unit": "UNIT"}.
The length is {"value": 9.6, "unit": "mm"}
